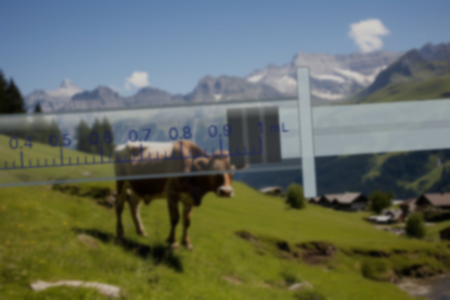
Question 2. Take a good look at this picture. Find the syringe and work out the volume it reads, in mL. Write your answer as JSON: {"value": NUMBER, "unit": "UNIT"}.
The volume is {"value": 0.92, "unit": "mL"}
